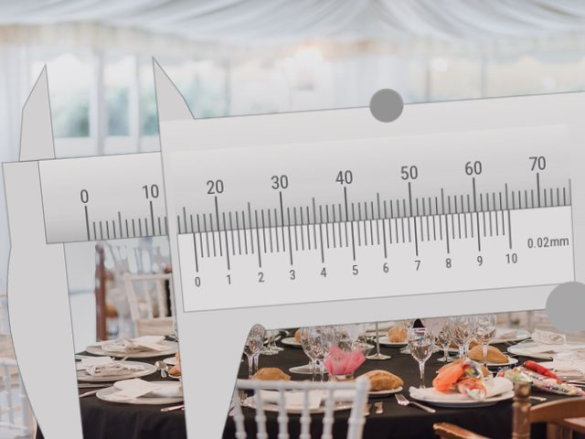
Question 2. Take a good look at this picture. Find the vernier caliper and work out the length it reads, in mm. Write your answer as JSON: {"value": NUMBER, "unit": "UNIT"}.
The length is {"value": 16.2, "unit": "mm"}
